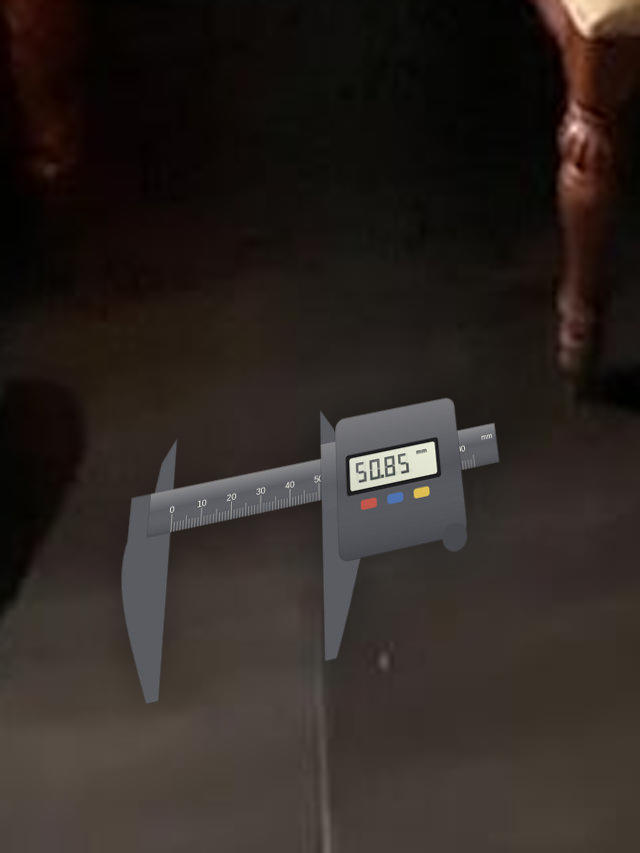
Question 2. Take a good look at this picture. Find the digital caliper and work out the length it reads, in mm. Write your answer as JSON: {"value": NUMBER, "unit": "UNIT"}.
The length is {"value": 50.85, "unit": "mm"}
